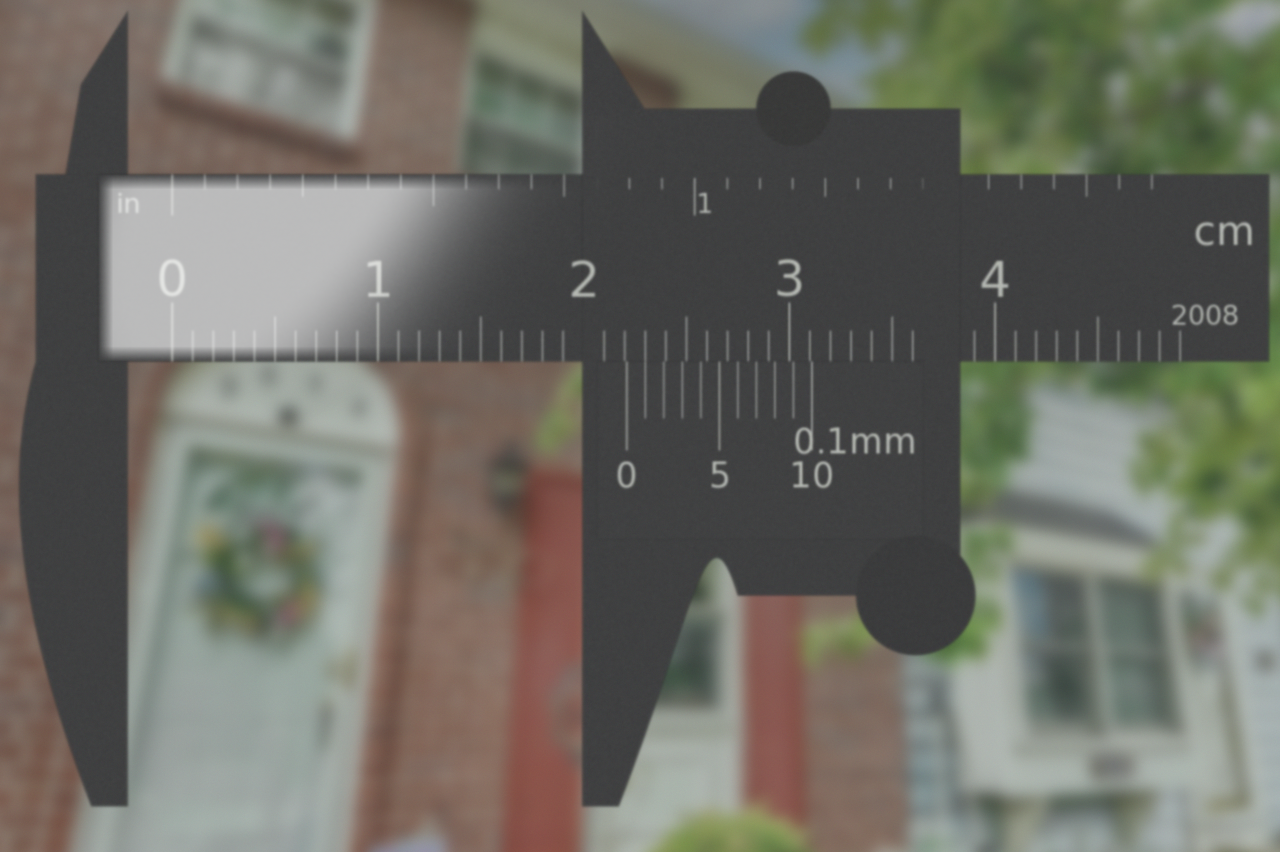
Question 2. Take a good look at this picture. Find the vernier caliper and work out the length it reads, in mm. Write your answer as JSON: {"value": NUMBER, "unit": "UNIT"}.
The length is {"value": 22.1, "unit": "mm"}
